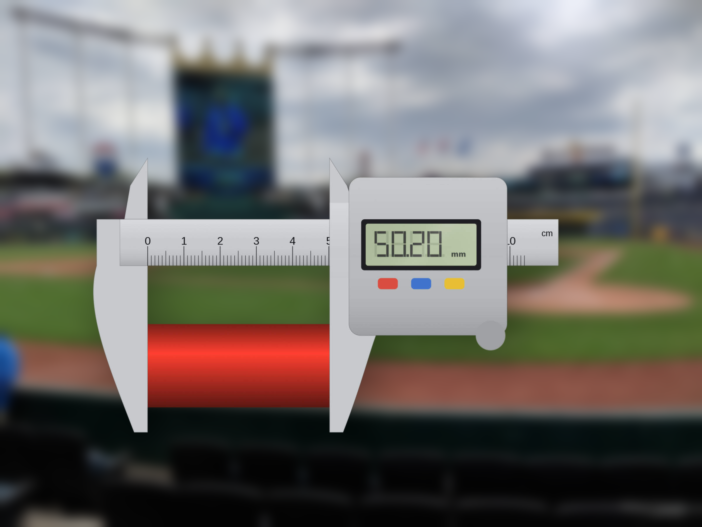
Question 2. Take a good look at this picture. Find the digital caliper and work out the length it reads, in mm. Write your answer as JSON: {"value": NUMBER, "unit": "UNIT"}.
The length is {"value": 50.20, "unit": "mm"}
